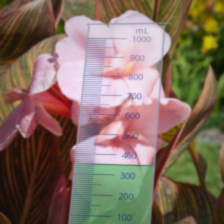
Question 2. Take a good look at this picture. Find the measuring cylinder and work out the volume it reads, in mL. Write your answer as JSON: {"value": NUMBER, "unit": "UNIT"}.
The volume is {"value": 350, "unit": "mL"}
